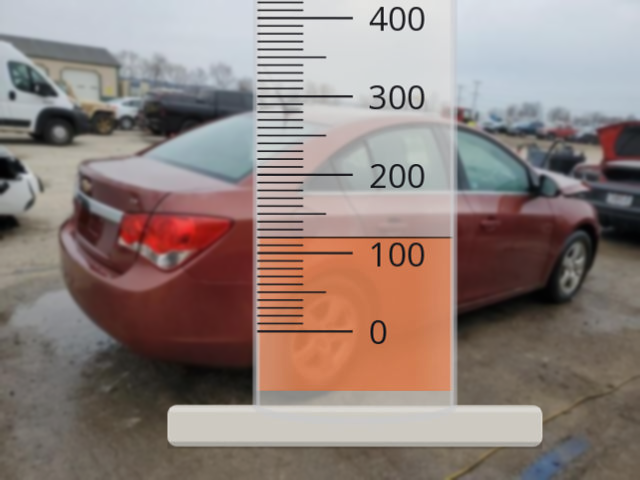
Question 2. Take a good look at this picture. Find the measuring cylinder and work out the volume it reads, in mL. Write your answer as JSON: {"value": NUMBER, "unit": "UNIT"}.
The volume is {"value": 120, "unit": "mL"}
